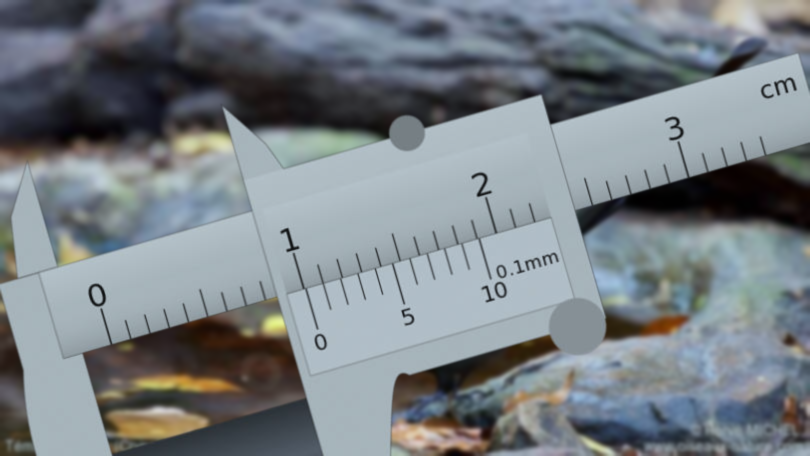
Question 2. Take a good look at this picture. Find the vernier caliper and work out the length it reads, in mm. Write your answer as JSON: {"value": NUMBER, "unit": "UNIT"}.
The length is {"value": 10.1, "unit": "mm"}
